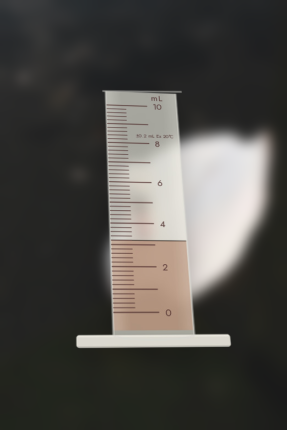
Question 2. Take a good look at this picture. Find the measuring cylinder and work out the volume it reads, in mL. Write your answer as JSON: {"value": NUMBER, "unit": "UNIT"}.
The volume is {"value": 3.2, "unit": "mL"}
